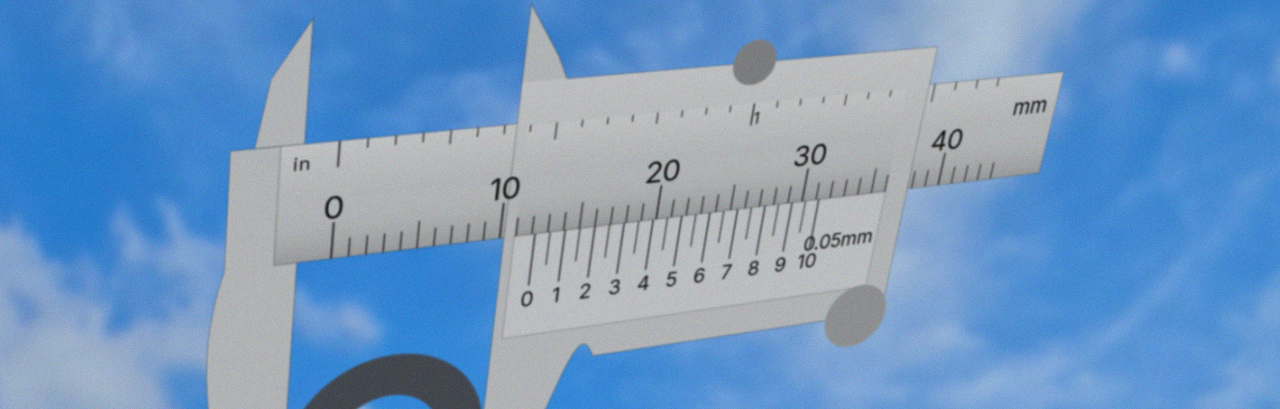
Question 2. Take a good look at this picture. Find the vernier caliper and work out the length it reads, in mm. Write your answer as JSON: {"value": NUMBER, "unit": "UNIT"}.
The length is {"value": 12.2, "unit": "mm"}
